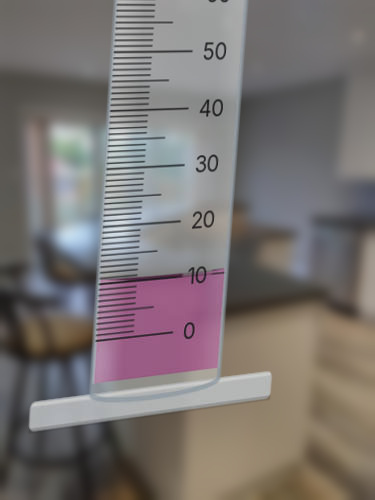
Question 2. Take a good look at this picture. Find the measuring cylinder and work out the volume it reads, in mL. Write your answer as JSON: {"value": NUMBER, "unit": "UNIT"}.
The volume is {"value": 10, "unit": "mL"}
